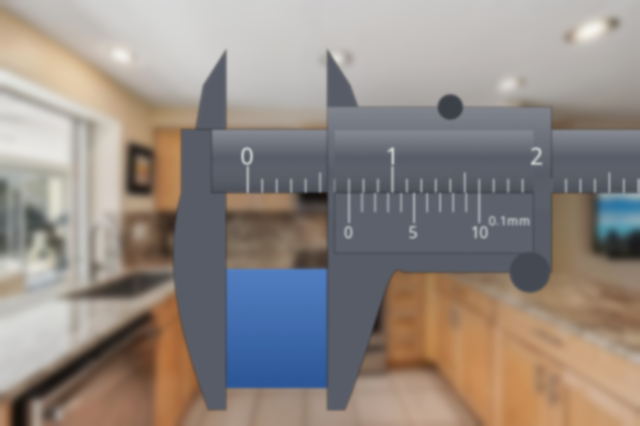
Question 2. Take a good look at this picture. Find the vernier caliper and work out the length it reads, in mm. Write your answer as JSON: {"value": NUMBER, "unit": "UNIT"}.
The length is {"value": 7.0, "unit": "mm"}
